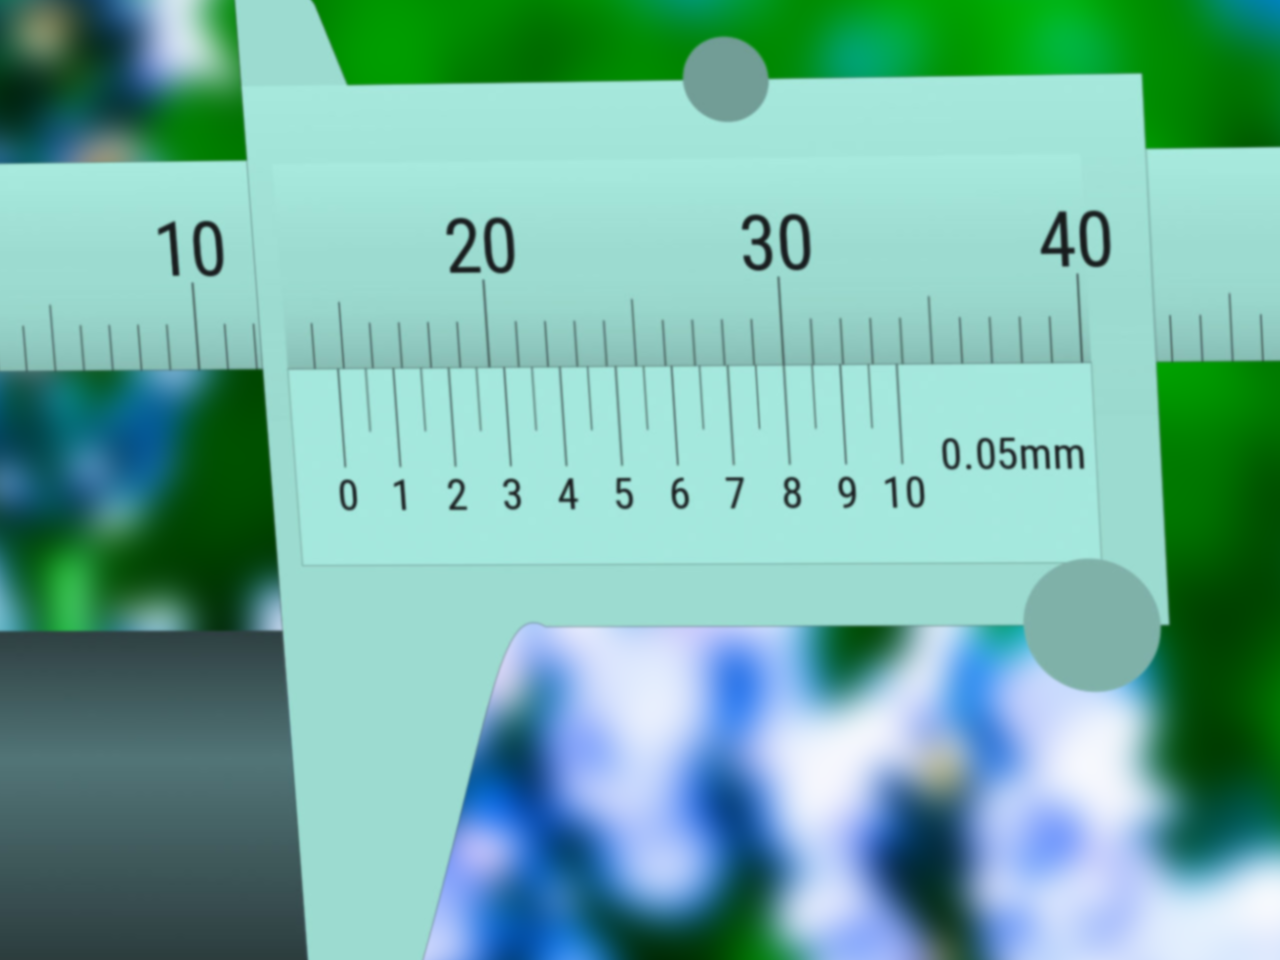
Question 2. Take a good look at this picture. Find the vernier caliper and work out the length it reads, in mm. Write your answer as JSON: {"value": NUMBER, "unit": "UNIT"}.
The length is {"value": 14.8, "unit": "mm"}
